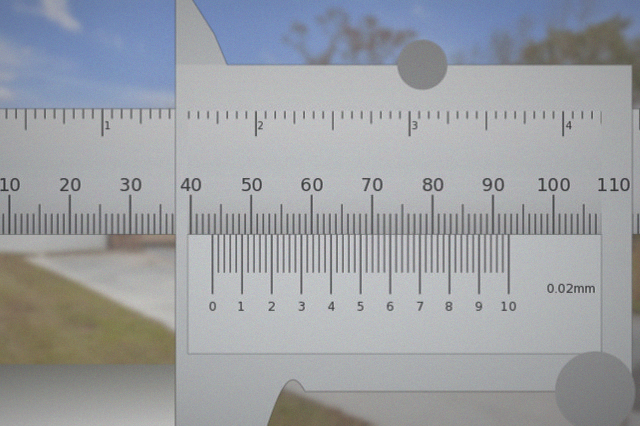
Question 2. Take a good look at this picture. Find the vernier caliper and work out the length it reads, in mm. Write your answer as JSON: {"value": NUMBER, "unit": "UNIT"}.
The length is {"value": 43.6, "unit": "mm"}
